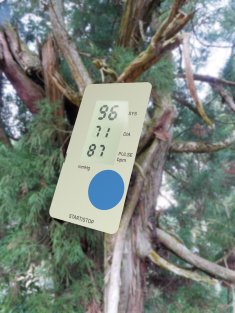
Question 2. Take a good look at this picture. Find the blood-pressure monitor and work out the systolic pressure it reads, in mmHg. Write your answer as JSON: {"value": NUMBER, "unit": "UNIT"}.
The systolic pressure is {"value": 96, "unit": "mmHg"}
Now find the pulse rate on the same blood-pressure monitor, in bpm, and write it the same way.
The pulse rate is {"value": 87, "unit": "bpm"}
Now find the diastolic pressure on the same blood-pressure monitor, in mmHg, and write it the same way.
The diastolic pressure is {"value": 71, "unit": "mmHg"}
